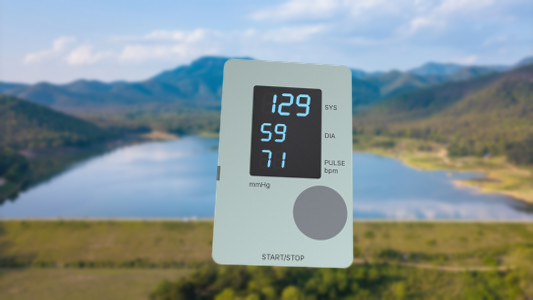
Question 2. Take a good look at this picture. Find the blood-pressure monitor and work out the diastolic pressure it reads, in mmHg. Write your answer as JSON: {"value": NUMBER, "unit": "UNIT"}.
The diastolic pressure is {"value": 59, "unit": "mmHg"}
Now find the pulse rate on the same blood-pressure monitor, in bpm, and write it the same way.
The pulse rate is {"value": 71, "unit": "bpm"}
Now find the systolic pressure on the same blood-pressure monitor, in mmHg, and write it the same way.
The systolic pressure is {"value": 129, "unit": "mmHg"}
